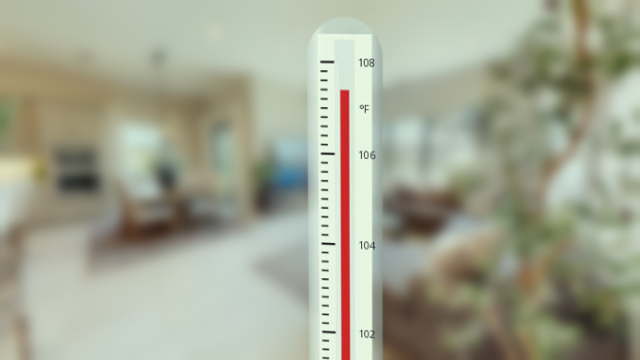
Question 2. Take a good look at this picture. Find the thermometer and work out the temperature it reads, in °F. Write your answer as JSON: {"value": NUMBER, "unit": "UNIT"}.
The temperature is {"value": 107.4, "unit": "°F"}
